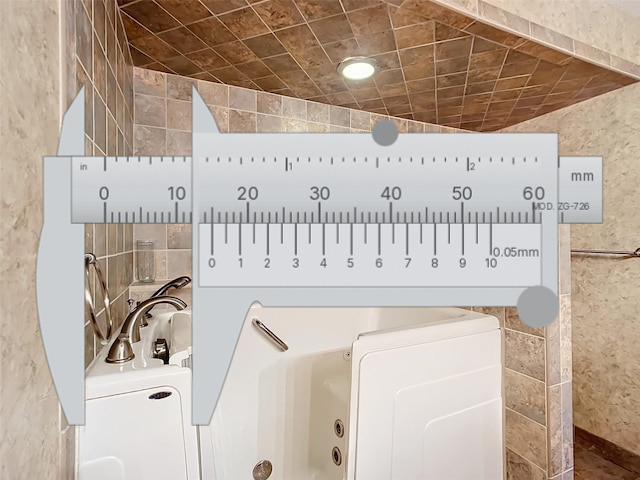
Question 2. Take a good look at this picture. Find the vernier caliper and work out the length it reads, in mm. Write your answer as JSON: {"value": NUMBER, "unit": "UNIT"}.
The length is {"value": 15.0, "unit": "mm"}
